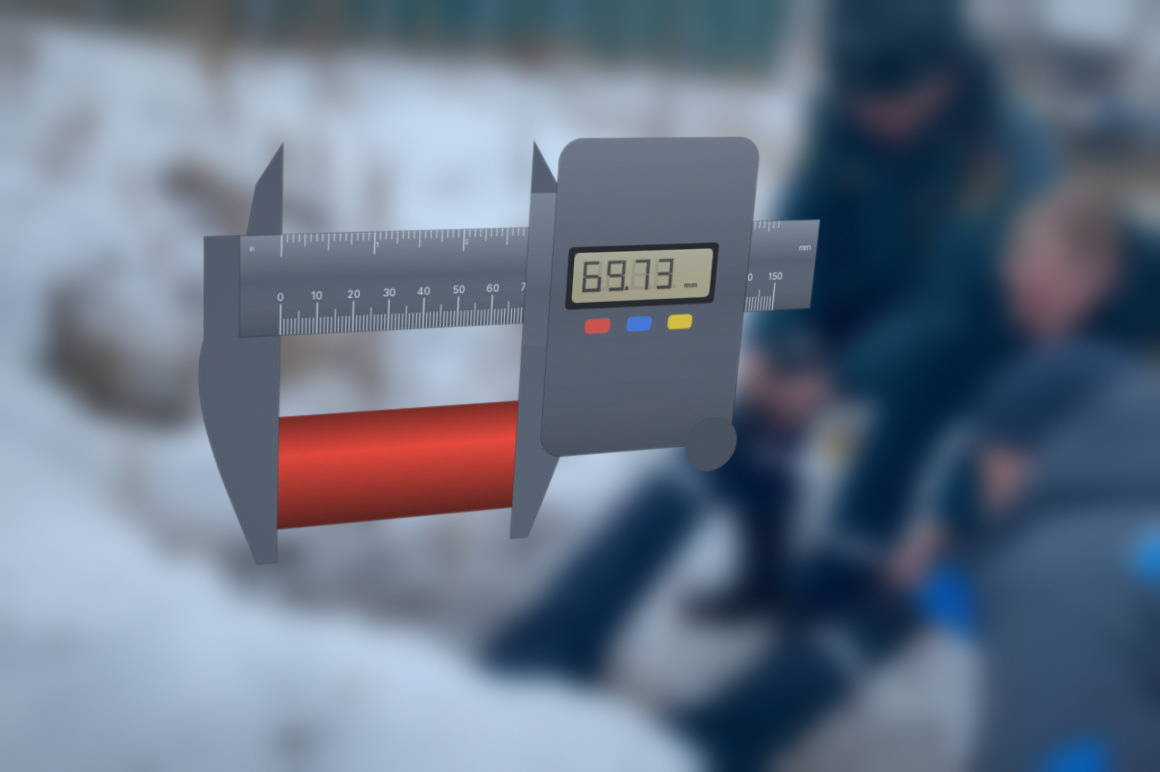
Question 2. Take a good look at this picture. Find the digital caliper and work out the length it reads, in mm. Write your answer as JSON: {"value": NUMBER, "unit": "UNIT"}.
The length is {"value": 69.73, "unit": "mm"}
